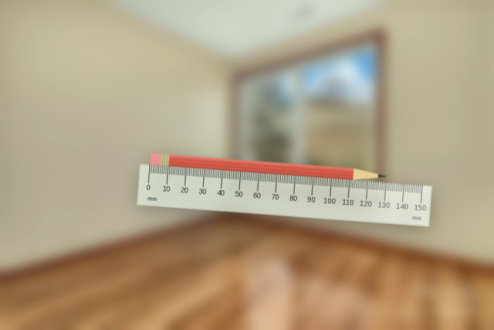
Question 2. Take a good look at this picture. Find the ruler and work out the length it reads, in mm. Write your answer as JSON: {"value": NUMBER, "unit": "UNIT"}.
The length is {"value": 130, "unit": "mm"}
